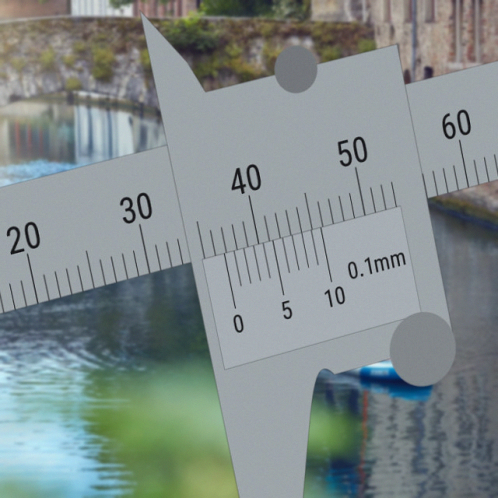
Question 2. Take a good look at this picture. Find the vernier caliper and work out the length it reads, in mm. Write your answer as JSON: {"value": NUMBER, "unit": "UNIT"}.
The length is {"value": 36.8, "unit": "mm"}
